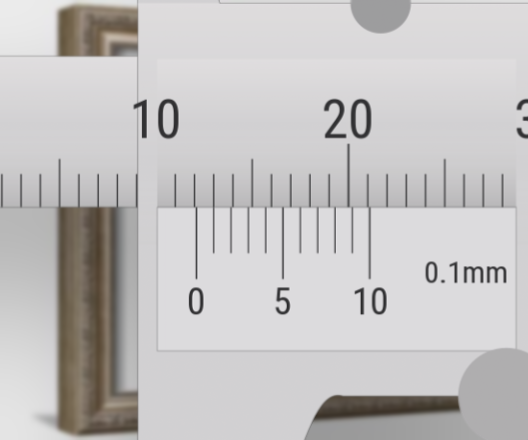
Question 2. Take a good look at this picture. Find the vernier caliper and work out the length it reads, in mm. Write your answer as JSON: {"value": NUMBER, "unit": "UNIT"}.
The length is {"value": 12.1, "unit": "mm"}
